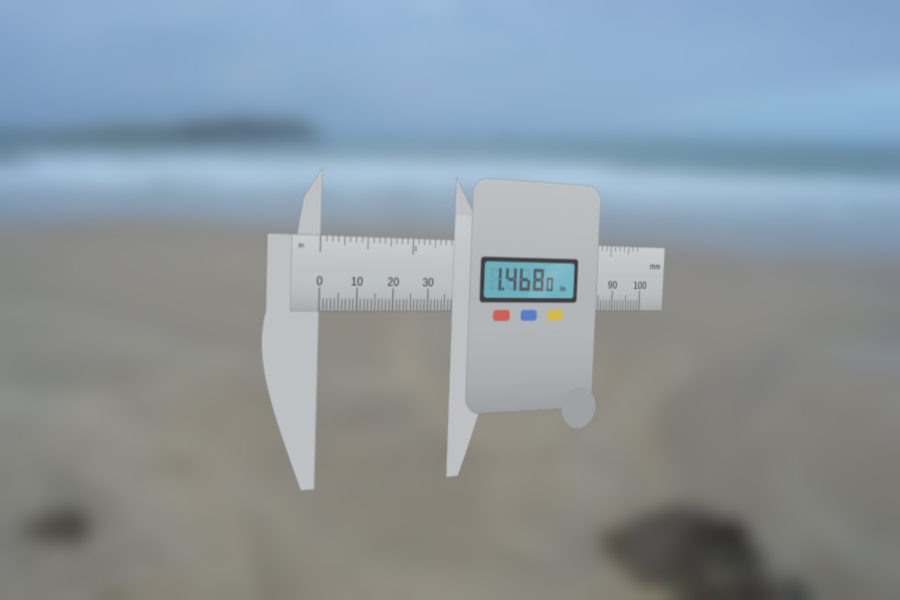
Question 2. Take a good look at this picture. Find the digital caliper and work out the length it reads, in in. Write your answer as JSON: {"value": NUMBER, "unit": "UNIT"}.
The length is {"value": 1.4680, "unit": "in"}
